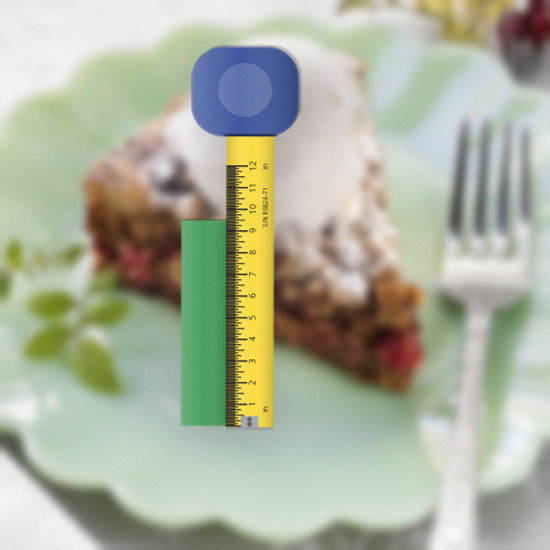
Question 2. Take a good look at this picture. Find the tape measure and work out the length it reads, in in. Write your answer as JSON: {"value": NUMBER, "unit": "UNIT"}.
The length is {"value": 9.5, "unit": "in"}
